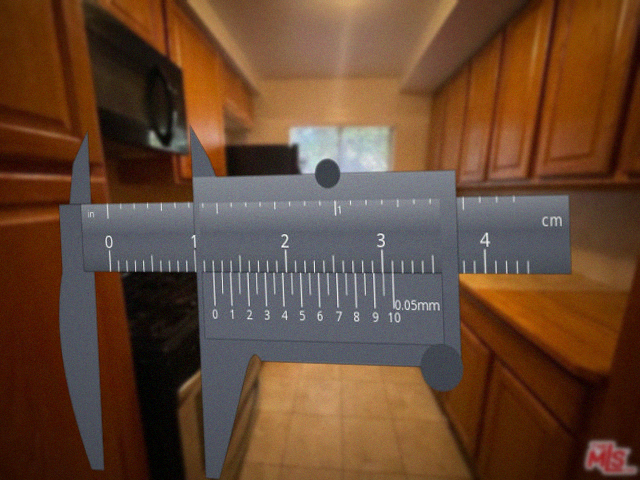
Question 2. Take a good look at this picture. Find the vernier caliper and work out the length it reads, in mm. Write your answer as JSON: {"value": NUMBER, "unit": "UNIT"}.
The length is {"value": 12.0, "unit": "mm"}
